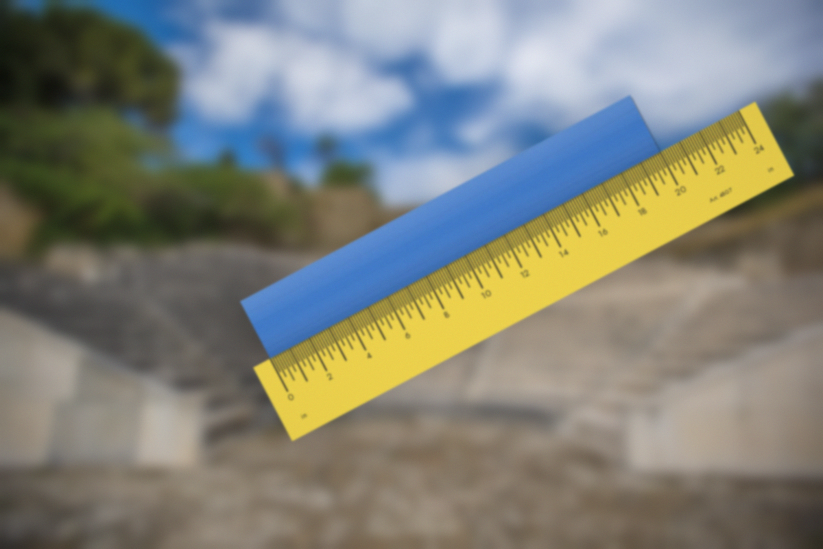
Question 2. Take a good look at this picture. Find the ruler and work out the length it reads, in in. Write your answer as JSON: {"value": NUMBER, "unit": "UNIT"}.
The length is {"value": 20, "unit": "in"}
